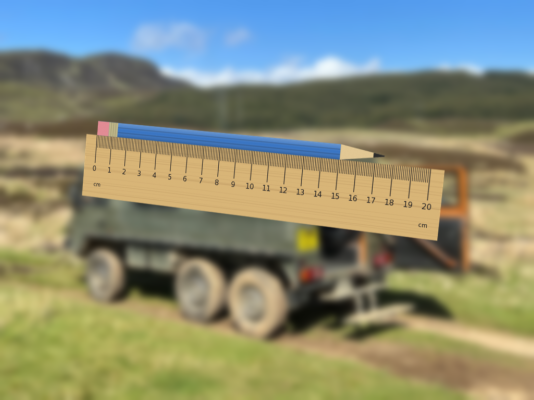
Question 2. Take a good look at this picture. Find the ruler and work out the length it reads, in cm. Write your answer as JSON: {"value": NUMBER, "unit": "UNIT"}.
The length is {"value": 17.5, "unit": "cm"}
